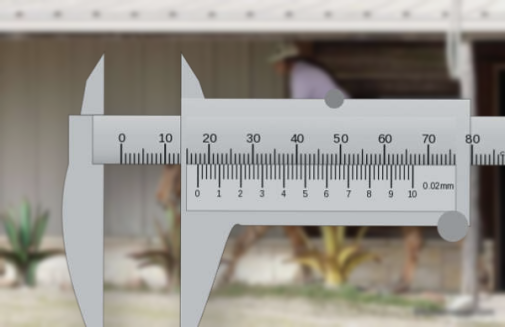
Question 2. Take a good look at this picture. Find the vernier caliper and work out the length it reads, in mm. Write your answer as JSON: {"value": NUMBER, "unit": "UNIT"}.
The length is {"value": 17.5, "unit": "mm"}
